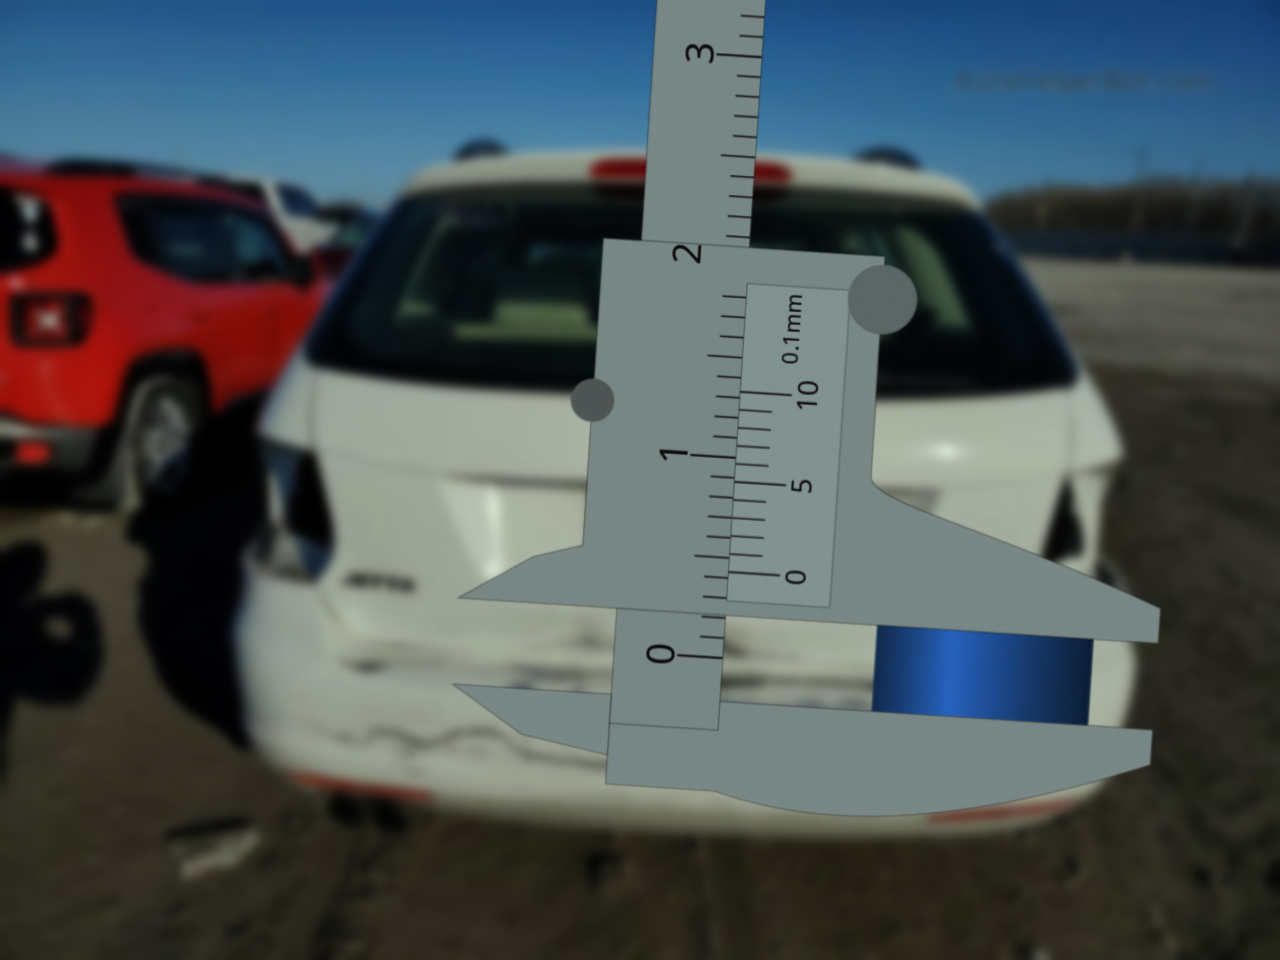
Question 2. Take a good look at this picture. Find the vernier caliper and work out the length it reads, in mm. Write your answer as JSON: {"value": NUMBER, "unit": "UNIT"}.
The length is {"value": 4.3, "unit": "mm"}
